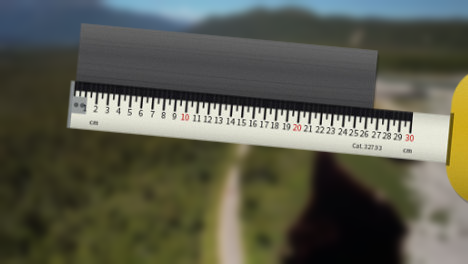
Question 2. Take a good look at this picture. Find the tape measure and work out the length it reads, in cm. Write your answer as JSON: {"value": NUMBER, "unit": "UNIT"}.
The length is {"value": 26.5, "unit": "cm"}
